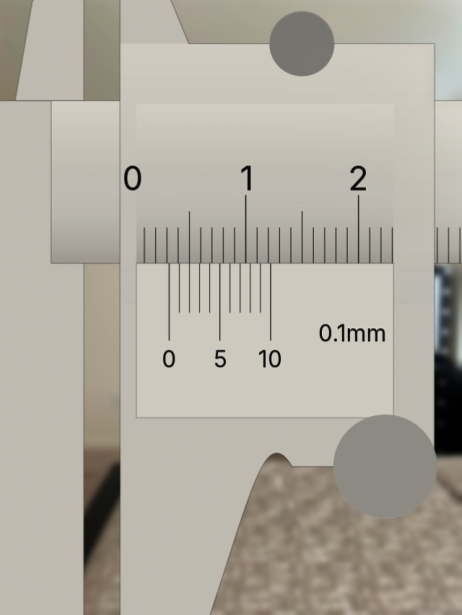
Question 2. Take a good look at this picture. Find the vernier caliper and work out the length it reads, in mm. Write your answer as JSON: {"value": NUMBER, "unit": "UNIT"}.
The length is {"value": 3.2, "unit": "mm"}
